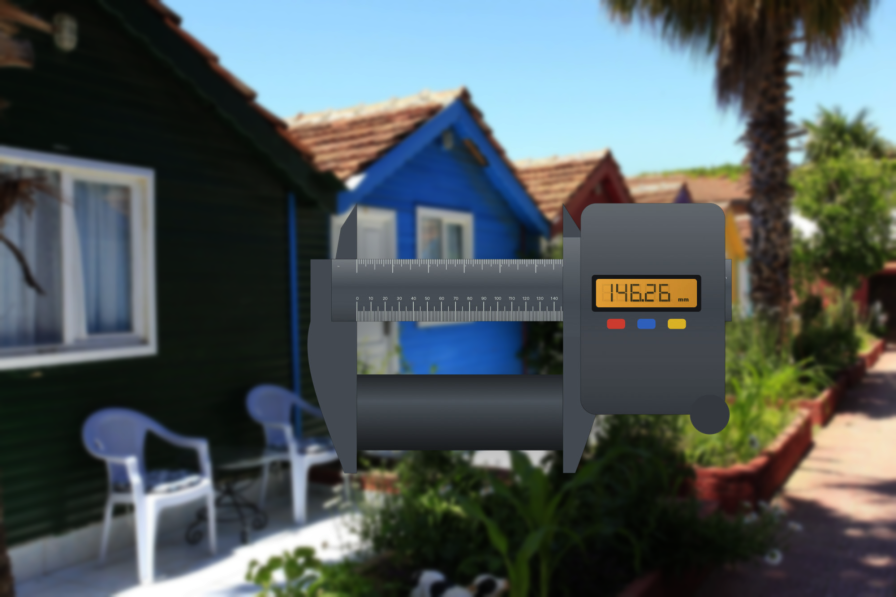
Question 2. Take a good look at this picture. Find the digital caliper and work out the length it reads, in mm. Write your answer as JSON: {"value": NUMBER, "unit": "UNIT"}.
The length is {"value": 146.26, "unit": "mm"}
